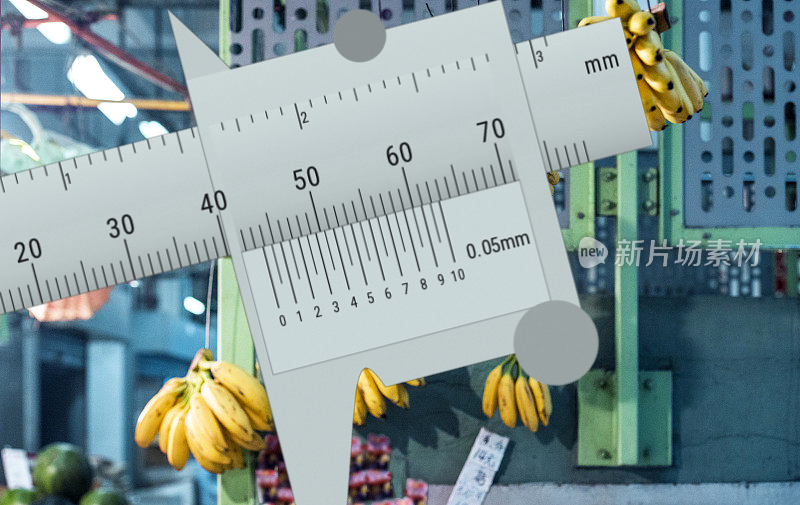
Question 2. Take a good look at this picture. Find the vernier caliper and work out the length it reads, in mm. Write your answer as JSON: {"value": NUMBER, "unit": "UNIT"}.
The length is {"value": 43.8, "unit": "mm"}
